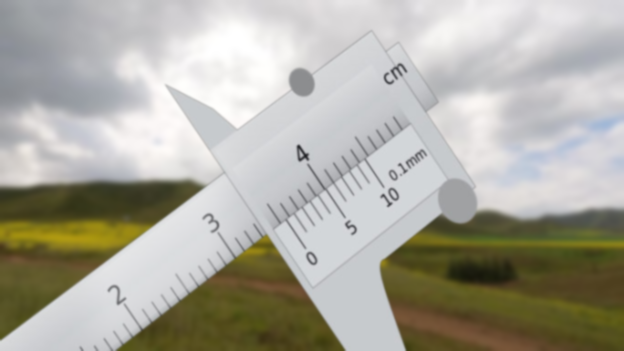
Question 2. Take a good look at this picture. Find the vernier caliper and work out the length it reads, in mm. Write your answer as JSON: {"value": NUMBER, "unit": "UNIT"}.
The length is {"value": 35.6, "unit": "mm"}
